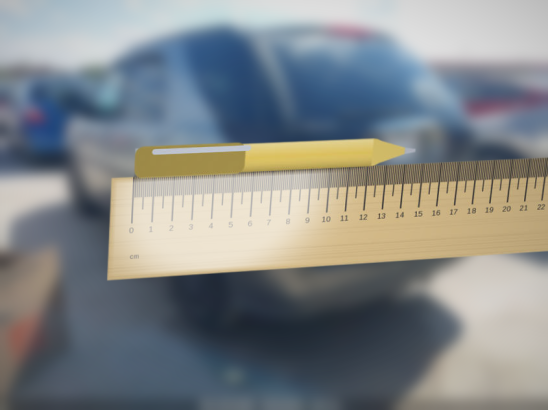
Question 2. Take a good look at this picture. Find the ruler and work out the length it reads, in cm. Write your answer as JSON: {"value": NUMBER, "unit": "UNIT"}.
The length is {"value": 14.5, "unit": "cm"}
